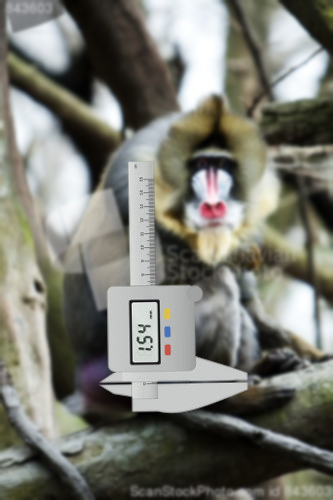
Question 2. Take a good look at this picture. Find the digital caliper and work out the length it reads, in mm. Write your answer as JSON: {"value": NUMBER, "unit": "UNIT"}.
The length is {"value": 1.54, "unit": "mm"}
